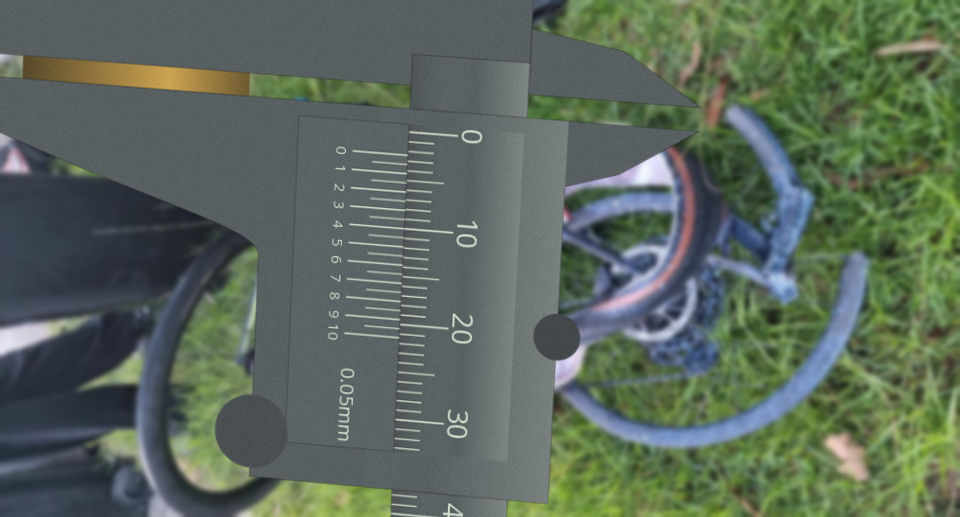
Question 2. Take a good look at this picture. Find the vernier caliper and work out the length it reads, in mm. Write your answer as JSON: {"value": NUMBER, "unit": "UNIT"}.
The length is {"value": 2.4, "unit": "mm"}
